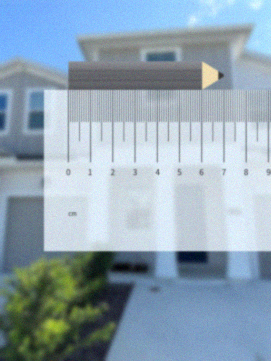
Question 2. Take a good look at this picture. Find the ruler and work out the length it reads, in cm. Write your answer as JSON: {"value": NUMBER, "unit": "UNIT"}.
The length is {"value": 7, "unit": "cm"}
